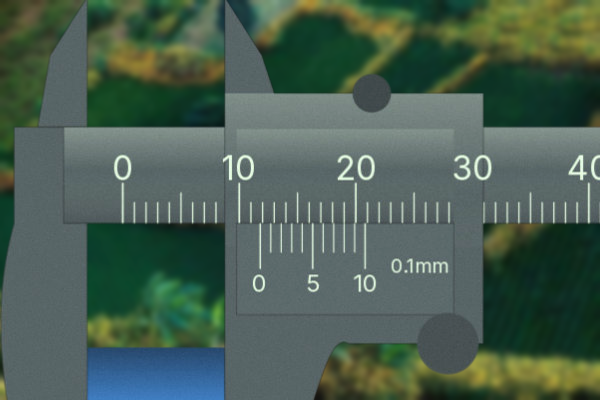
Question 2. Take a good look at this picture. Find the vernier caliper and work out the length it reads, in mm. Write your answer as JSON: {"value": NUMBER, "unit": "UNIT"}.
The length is {"value": 11.8, "unit": "mm"}
